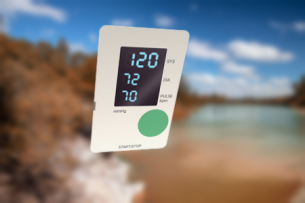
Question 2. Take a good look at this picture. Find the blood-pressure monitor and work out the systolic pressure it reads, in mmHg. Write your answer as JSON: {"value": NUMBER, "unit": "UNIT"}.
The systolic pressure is {"value": 120, "unit": "mmHg"}
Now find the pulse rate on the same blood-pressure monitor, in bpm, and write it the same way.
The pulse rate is {"value": 70, "unit": "bpm"}
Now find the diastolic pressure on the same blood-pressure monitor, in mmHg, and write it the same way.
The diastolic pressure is {"value": 72, "unit": "mmHg"}
